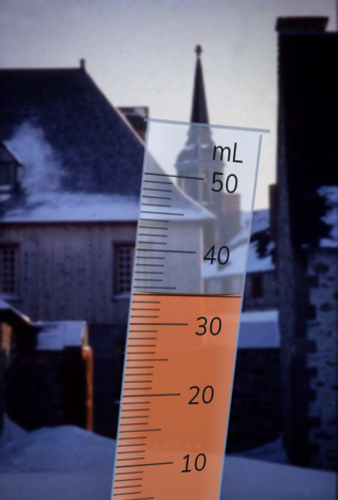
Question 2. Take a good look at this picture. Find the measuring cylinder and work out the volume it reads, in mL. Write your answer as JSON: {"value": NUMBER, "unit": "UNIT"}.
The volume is {"value": 34, "unit": "mL"}
